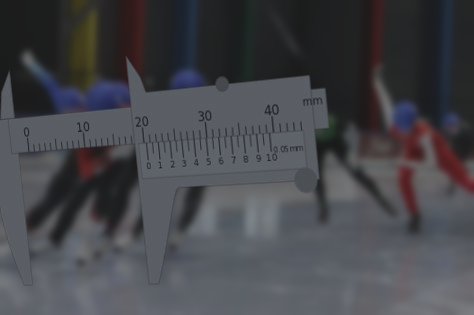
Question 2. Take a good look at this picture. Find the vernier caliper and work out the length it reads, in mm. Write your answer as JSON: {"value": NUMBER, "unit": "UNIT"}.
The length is {"value": 20.4, "unit": "mm"}
